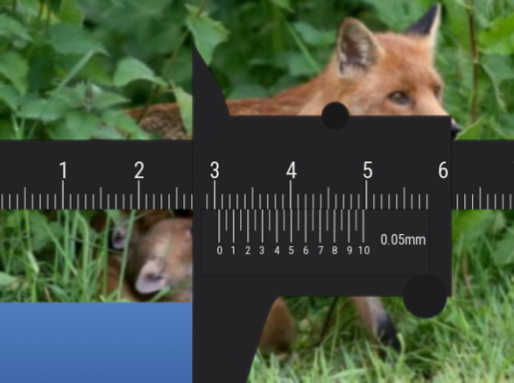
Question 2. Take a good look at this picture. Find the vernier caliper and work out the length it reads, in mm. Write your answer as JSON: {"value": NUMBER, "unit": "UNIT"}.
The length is {"value": 30.6, "unit": "mm"}
